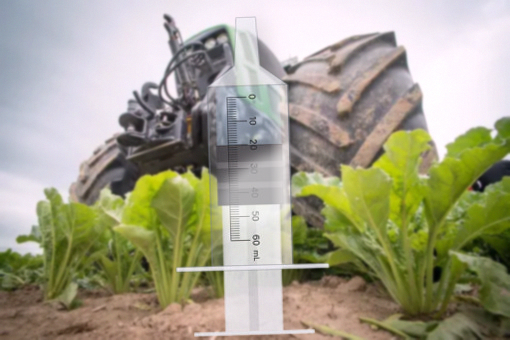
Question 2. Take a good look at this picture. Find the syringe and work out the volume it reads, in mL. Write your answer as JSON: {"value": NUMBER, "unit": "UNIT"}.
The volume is {"value": 20, "unit": "mL"}
